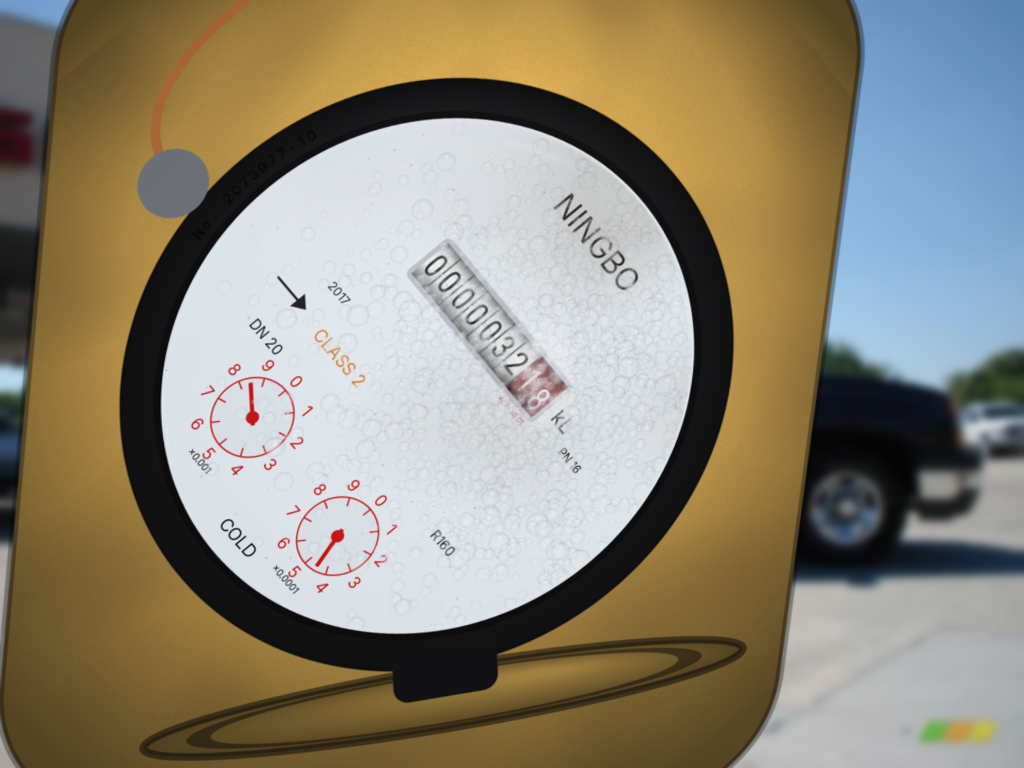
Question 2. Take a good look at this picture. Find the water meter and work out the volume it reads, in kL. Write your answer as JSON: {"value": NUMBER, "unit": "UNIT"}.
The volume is {"value": 32.1784, "unit": "kL"}
